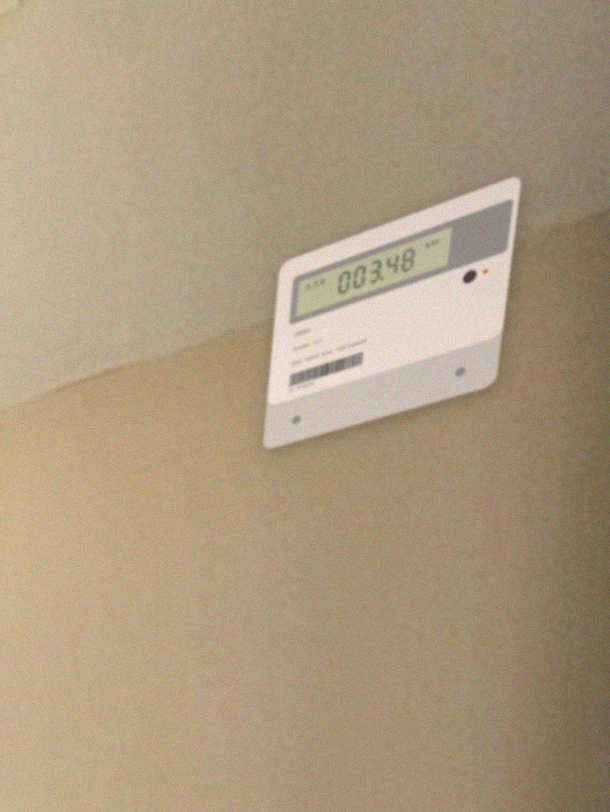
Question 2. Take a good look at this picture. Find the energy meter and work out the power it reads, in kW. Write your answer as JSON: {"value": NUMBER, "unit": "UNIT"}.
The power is {"value": 3.48, "unit": "kW"}
